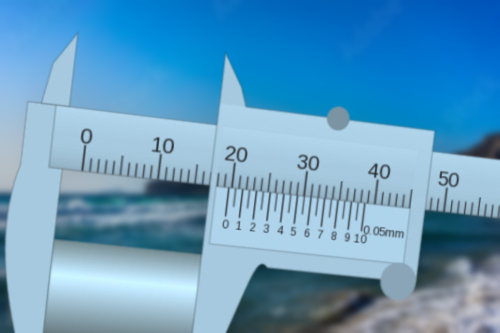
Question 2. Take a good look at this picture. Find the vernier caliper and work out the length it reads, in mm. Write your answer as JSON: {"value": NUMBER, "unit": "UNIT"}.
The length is {"value": 19.6, "unit": "mm"}
